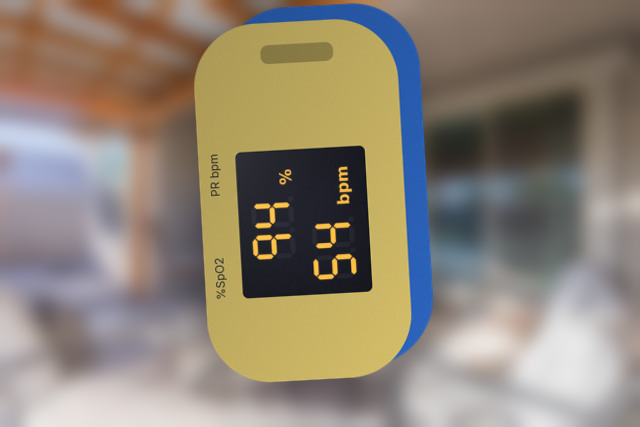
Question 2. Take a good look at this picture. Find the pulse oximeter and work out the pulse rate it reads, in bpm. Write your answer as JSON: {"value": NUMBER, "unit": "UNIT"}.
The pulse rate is {"value": 54, "unit": "bpm"}
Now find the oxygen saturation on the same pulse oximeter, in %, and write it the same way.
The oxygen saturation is {"value": 94, "unit": "%"}
